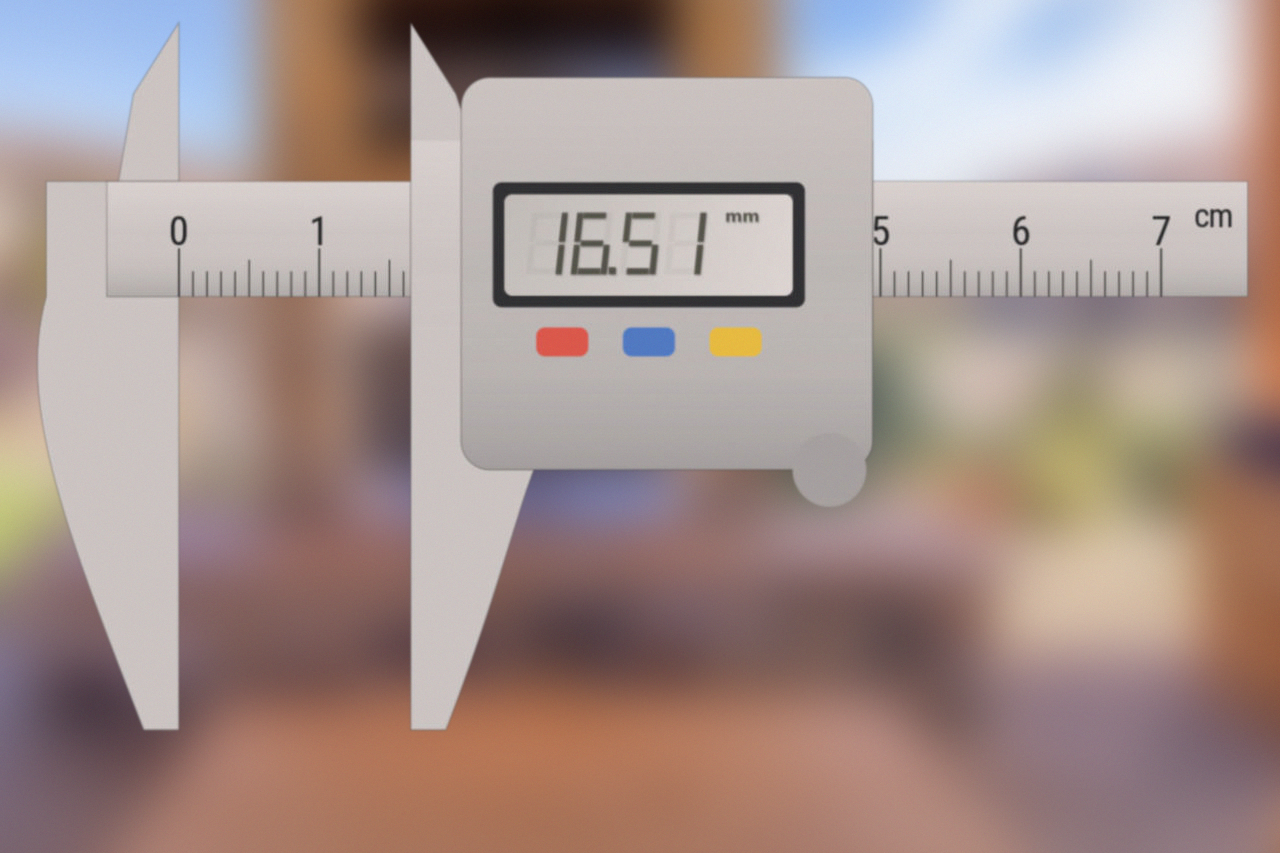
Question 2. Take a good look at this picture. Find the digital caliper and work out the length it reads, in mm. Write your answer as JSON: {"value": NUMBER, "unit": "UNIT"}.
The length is {"value": 16.51, "unit": "mm"}
